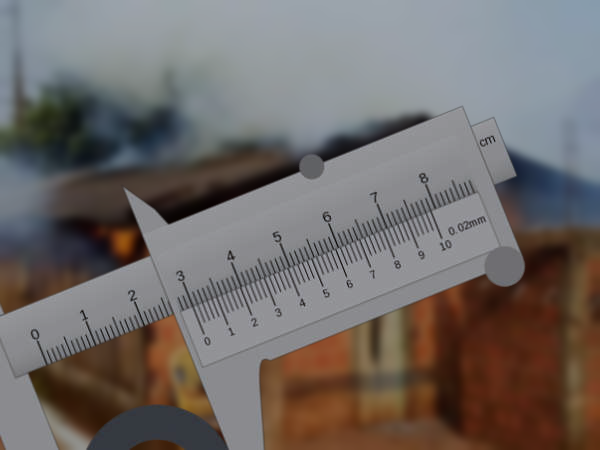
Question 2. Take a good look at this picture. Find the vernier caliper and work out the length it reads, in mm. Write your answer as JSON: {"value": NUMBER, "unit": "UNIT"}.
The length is {"value": 30.0, "unit": "mm"}
